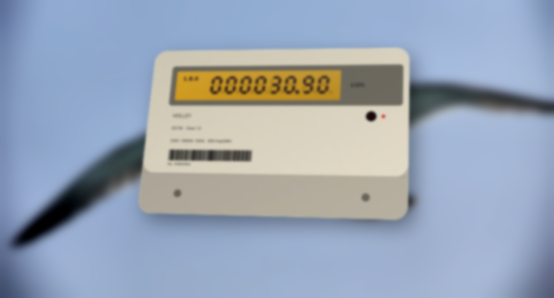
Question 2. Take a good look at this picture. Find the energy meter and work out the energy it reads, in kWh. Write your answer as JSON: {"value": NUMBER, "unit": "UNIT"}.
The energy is {"value": 30.90, "unit": "kWh"}
